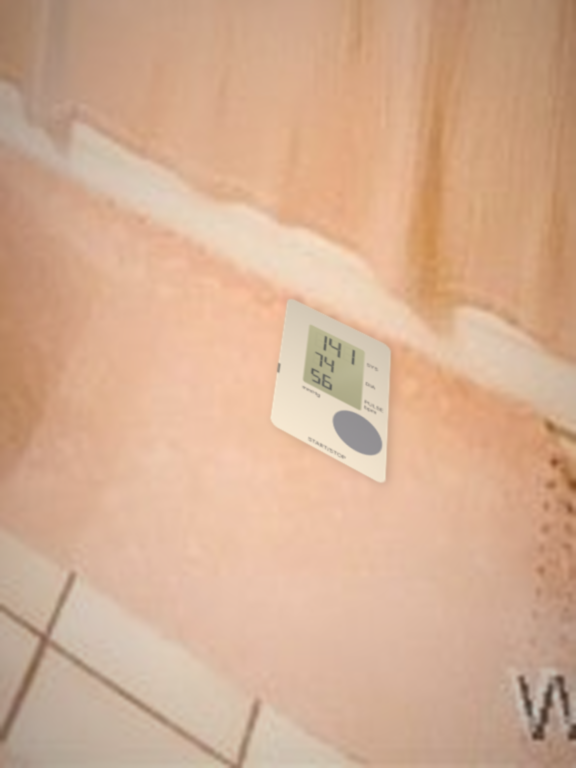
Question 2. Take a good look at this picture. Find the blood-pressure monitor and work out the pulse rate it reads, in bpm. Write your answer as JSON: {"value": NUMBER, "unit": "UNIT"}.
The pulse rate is {"value": 56, "unit": "bpm"}
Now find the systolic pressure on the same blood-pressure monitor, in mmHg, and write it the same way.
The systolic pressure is {"value": 141, "unit": "mmHg"}
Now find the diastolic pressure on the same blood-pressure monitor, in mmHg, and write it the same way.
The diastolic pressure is {"value": 74, "unit": "mmHg"}
